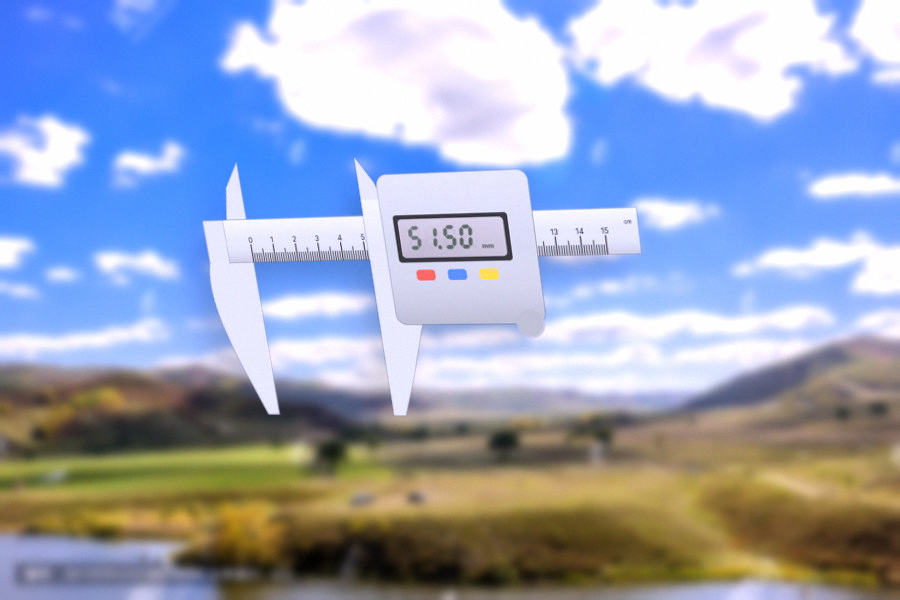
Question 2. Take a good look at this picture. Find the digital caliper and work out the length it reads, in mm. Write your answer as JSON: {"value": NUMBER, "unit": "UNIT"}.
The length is {"value": 51.50, "unit": "mm"}
